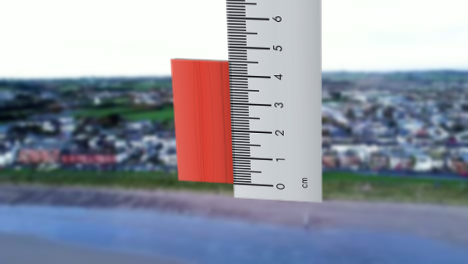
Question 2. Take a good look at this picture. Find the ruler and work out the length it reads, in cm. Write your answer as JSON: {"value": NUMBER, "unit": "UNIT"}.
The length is {"value": 4.5, "unit": "cm"}
